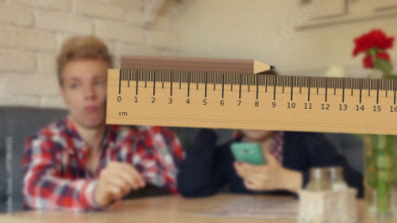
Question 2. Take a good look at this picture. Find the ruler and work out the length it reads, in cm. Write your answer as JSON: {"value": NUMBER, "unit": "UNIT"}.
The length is {"value": 9, "unit": "cm"}
